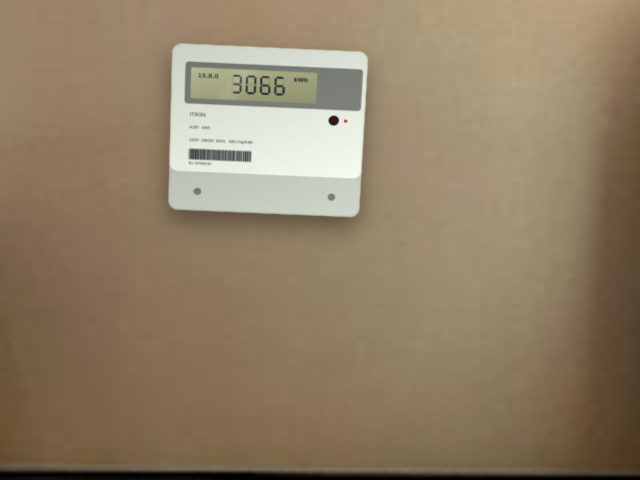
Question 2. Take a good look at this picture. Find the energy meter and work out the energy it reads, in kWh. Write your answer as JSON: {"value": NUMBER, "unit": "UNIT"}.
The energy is {"value": 3066, "unit": "kWh"}
